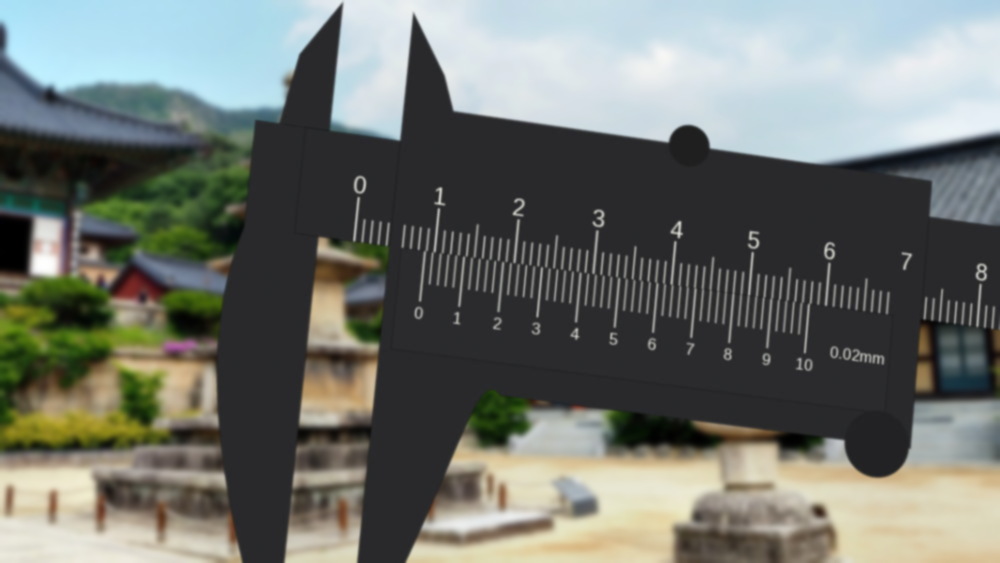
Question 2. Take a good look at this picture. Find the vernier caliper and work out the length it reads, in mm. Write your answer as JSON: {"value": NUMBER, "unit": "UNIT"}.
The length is {"value": 8.8, "unit": "mm"}
